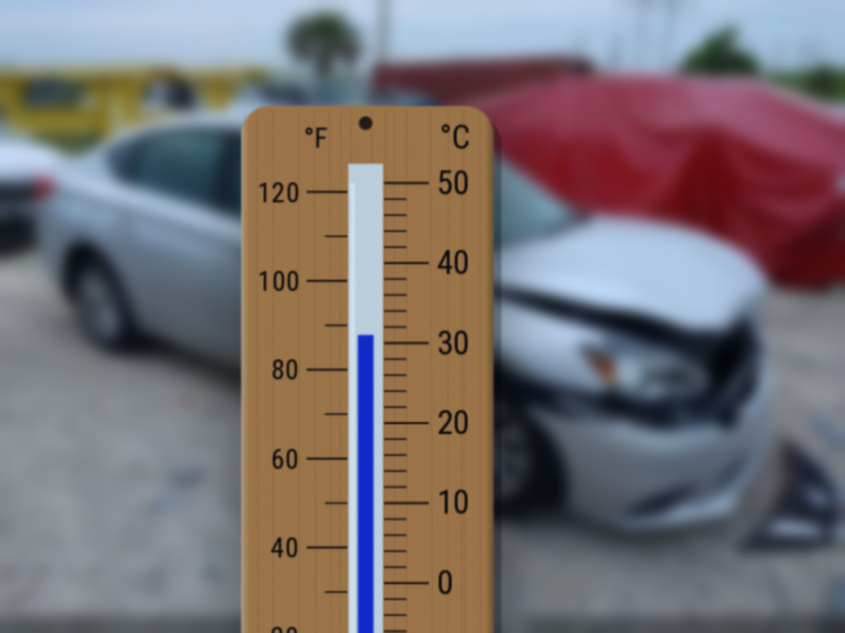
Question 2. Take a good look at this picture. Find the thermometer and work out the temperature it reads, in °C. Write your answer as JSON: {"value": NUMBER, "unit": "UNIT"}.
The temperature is {"value": 31, "unit": "°C"}
